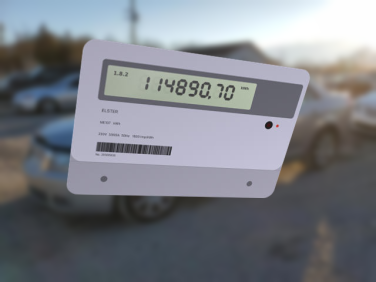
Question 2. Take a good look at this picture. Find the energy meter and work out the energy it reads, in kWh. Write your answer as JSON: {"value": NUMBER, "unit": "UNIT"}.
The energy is {"value": 114890.70, "unit": "kWh"}
